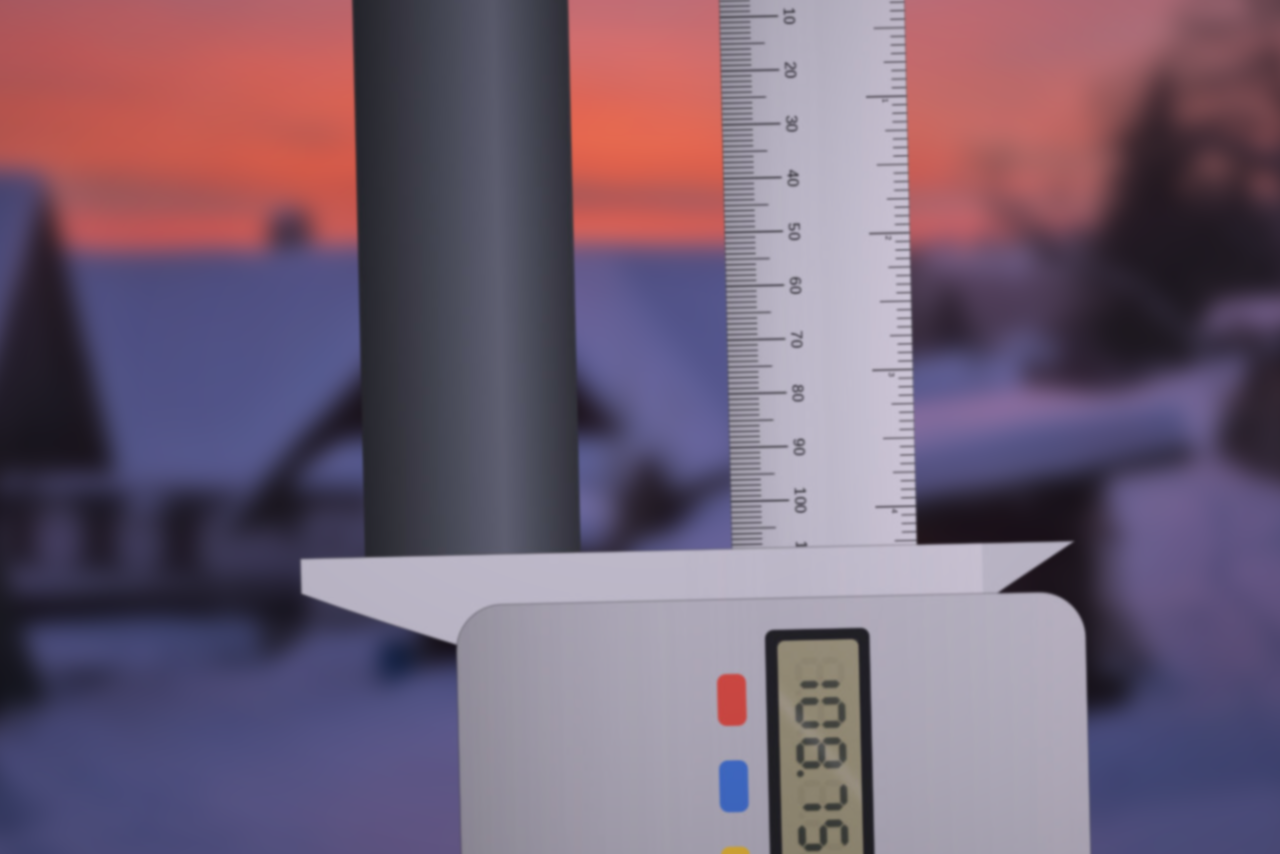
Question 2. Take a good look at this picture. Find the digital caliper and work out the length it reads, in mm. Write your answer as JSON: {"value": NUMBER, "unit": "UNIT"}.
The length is {"value": 108.75, "unit": "mm"}
